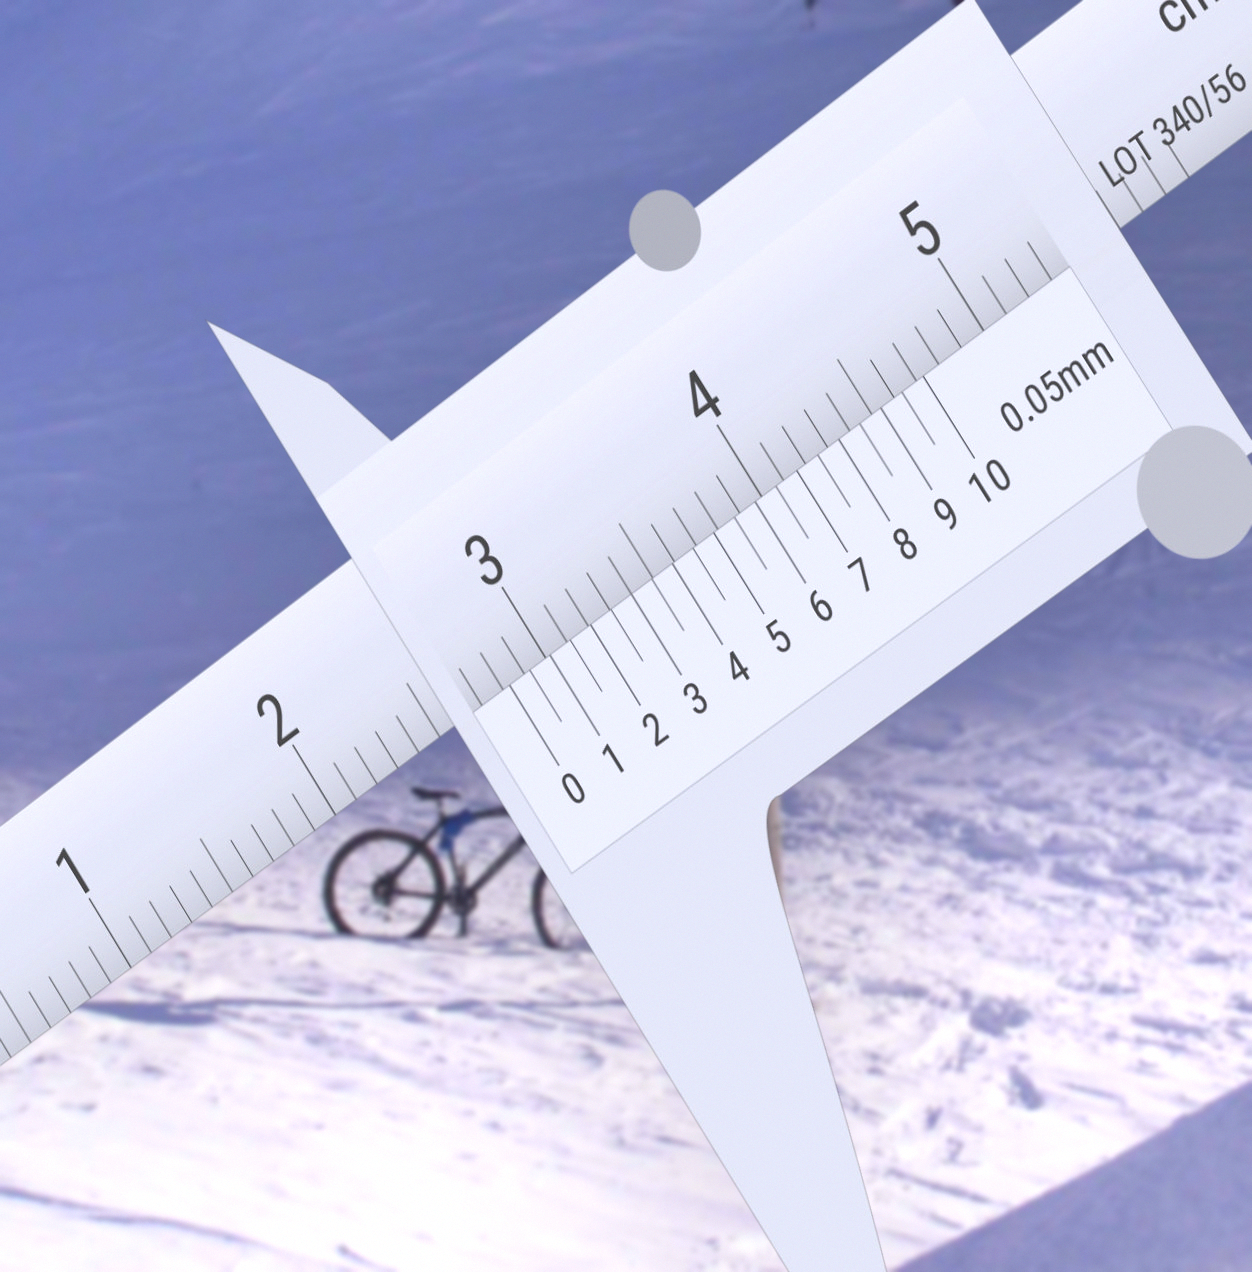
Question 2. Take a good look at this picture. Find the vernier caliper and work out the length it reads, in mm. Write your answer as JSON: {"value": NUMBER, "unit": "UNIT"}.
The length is {"value": 28.30, "unit": "mm"}
